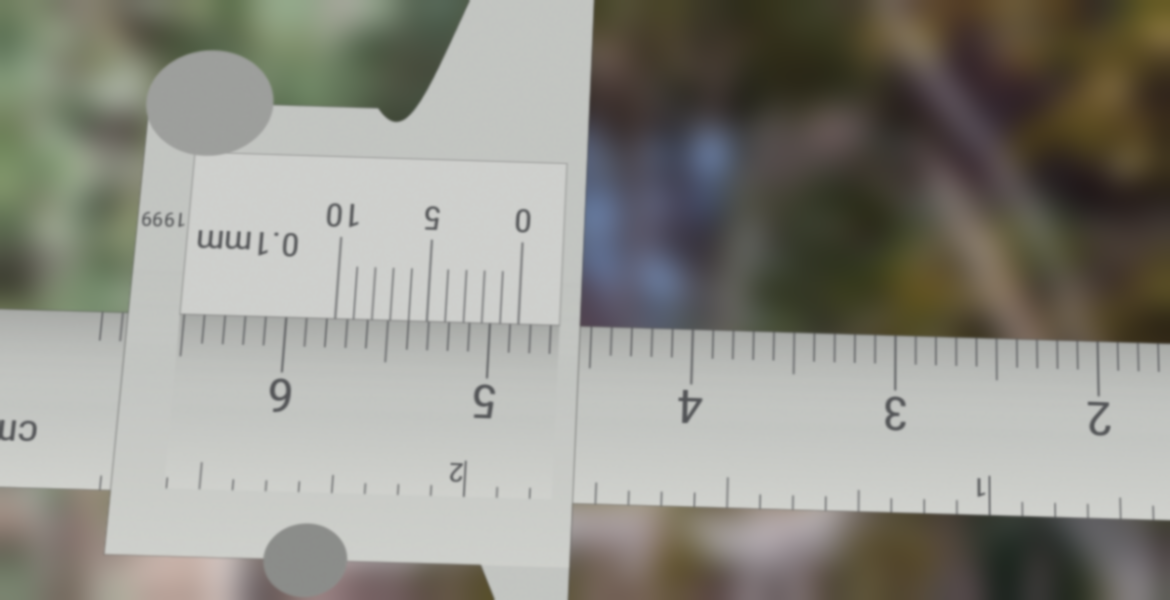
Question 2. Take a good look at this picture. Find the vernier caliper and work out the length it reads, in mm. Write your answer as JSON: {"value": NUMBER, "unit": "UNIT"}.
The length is {"value": 48.6, "unit": "mm"}
